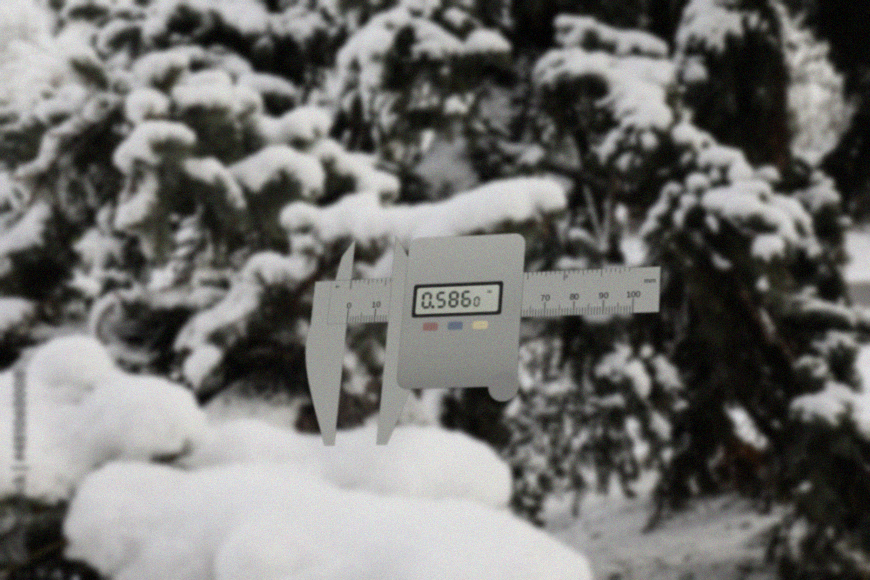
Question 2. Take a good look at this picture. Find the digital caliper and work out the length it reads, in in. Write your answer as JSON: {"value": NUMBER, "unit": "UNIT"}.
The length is {"value": 0.5860, "unit": "in"}
